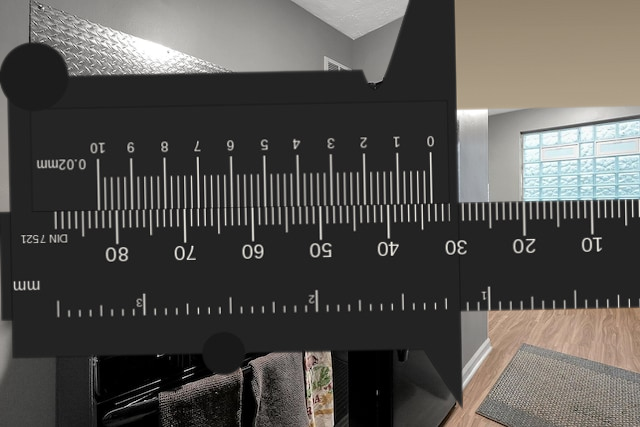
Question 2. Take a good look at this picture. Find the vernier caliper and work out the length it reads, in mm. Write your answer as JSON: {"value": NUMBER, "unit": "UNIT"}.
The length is {"value": 33.6, "unit": "mm"}
